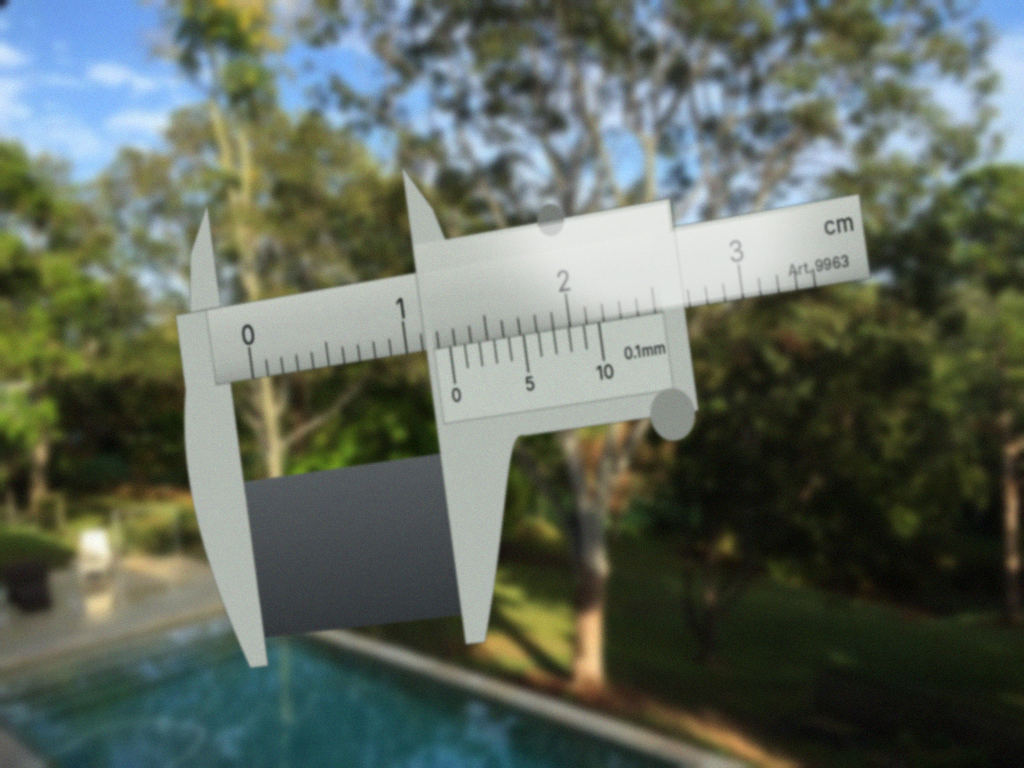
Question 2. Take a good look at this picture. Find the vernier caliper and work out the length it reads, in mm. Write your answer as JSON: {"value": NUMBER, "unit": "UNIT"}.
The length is {"value": 12.7, "unit": "mm"}
